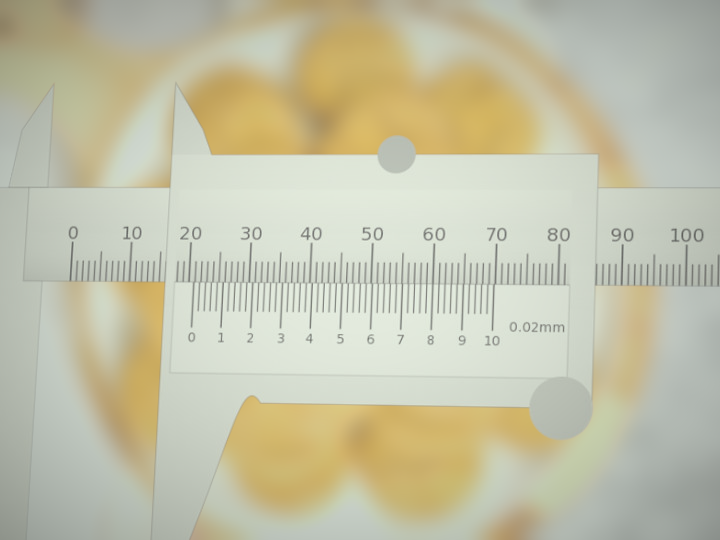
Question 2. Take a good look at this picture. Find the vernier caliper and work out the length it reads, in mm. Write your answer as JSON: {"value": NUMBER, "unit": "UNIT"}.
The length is {"value": 20.8, "unit": "mm"}
